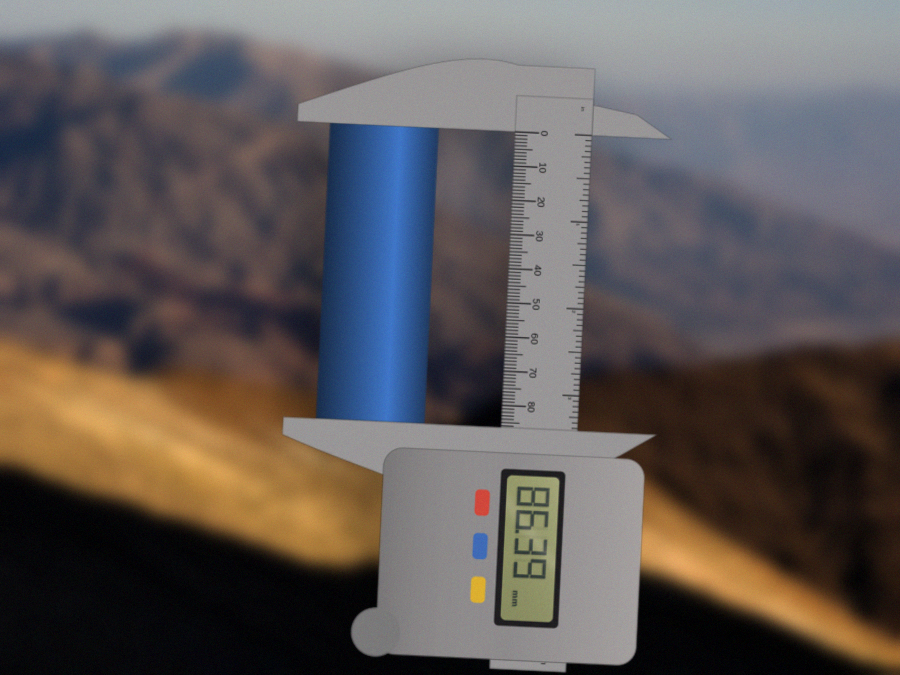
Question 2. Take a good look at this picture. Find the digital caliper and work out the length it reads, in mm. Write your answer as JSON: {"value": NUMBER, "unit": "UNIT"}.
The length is {"value": 86.39, "unit": "mm"}
